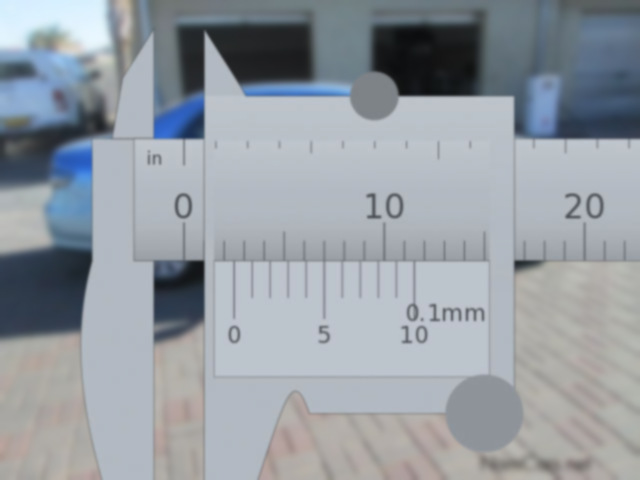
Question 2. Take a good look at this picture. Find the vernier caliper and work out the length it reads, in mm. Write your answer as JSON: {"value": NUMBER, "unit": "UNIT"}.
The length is {"value": 2.5, "unit": "mm"}
